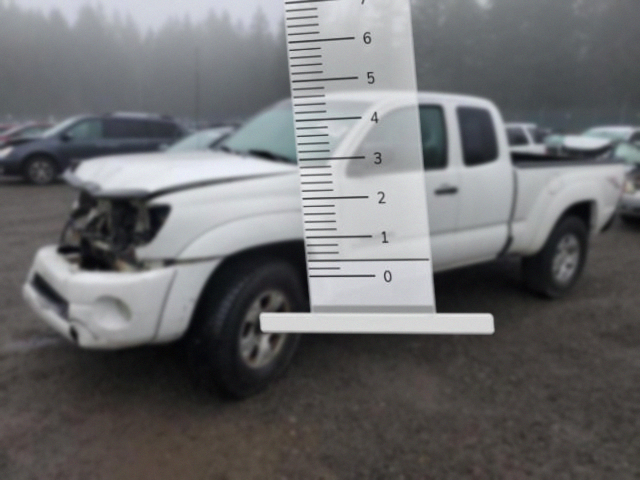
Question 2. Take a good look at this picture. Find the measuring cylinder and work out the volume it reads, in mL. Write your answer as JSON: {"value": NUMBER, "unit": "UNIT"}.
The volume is {"value": 0.4, "unit": "mL"}
